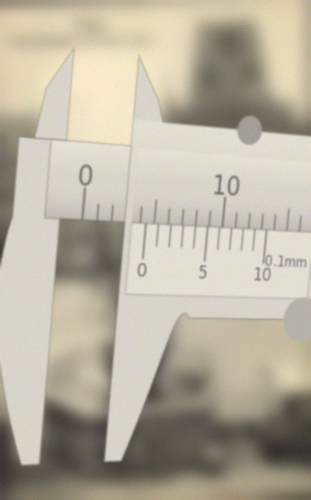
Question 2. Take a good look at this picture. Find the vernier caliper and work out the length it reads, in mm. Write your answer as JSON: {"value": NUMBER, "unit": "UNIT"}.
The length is {"value": 4.4, "unit": "mm"}
